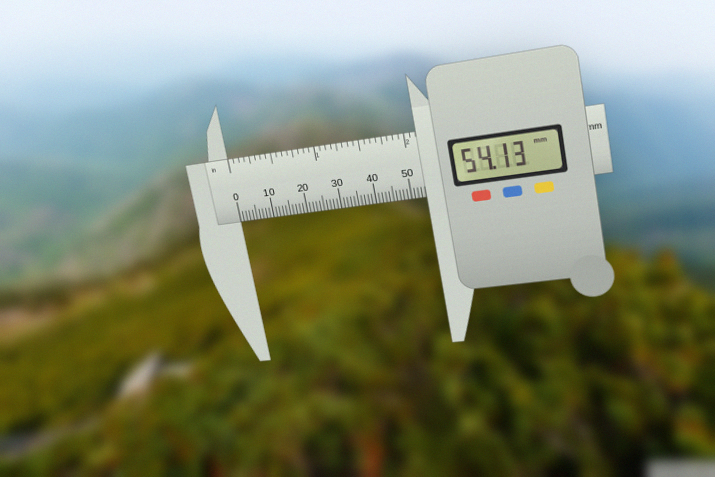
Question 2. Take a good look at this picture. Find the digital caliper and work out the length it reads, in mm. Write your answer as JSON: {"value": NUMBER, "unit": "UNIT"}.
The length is {"value": 54.13, "unit": "mm"}
